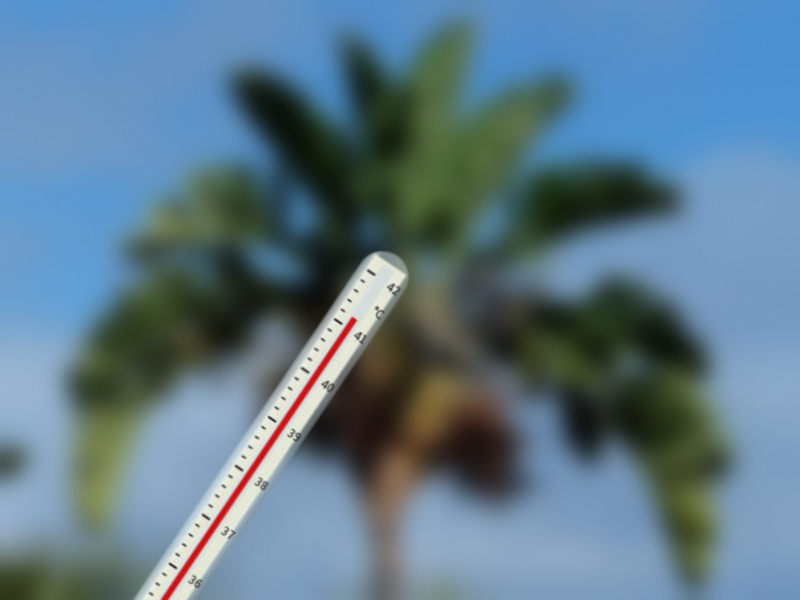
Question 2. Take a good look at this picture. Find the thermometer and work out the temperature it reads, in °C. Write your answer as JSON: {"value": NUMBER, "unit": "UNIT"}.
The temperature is {"value": 41.2, "unit": "°C"}
